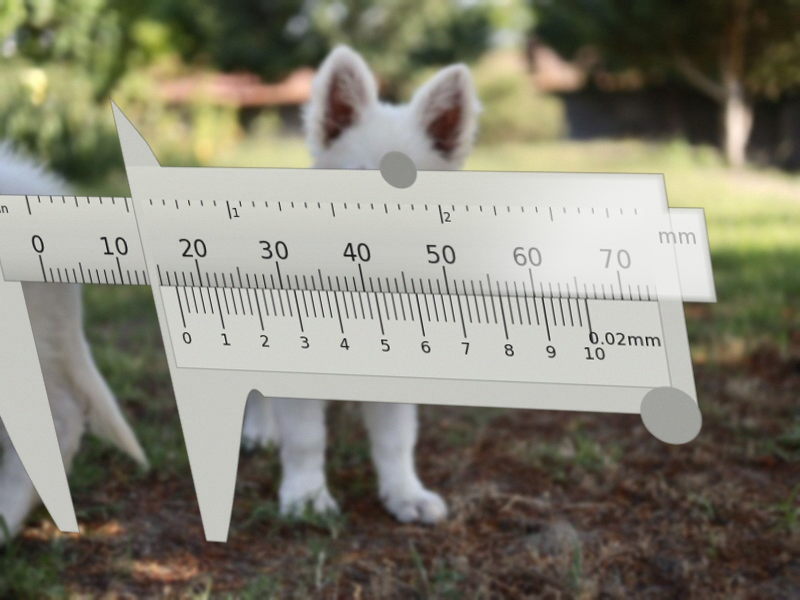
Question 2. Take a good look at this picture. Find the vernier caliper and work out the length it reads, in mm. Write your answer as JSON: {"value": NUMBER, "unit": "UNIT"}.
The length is {"value": 16.8, "unit": "mm"}
